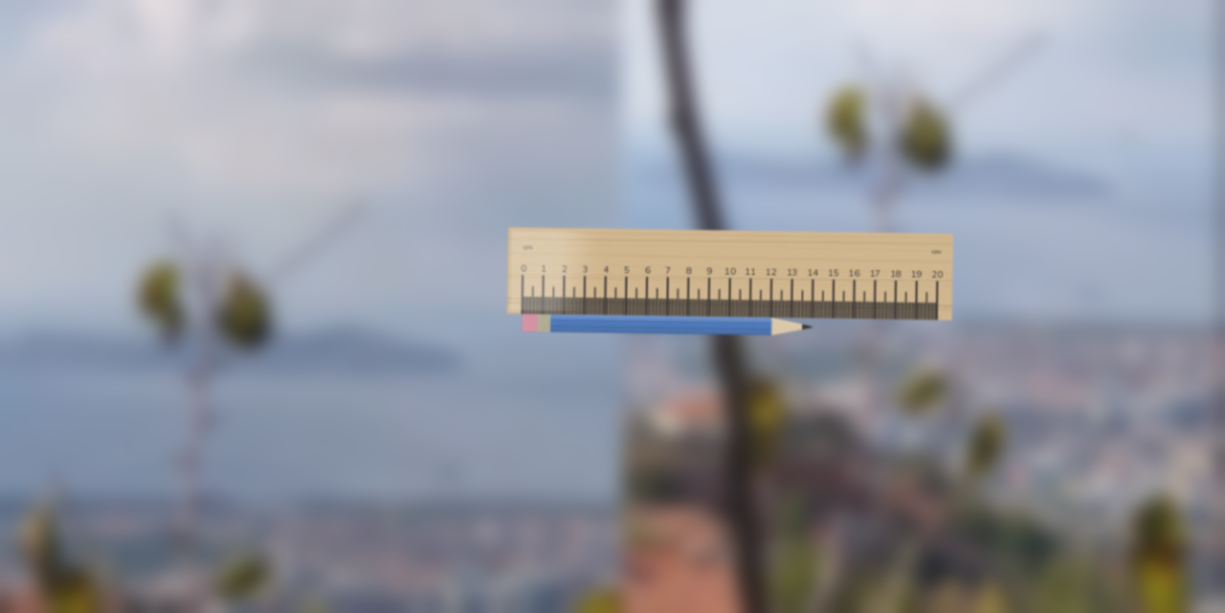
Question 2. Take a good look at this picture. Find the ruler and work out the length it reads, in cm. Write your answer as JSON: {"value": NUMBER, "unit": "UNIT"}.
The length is {"value": 14, "unit": "cm"}
